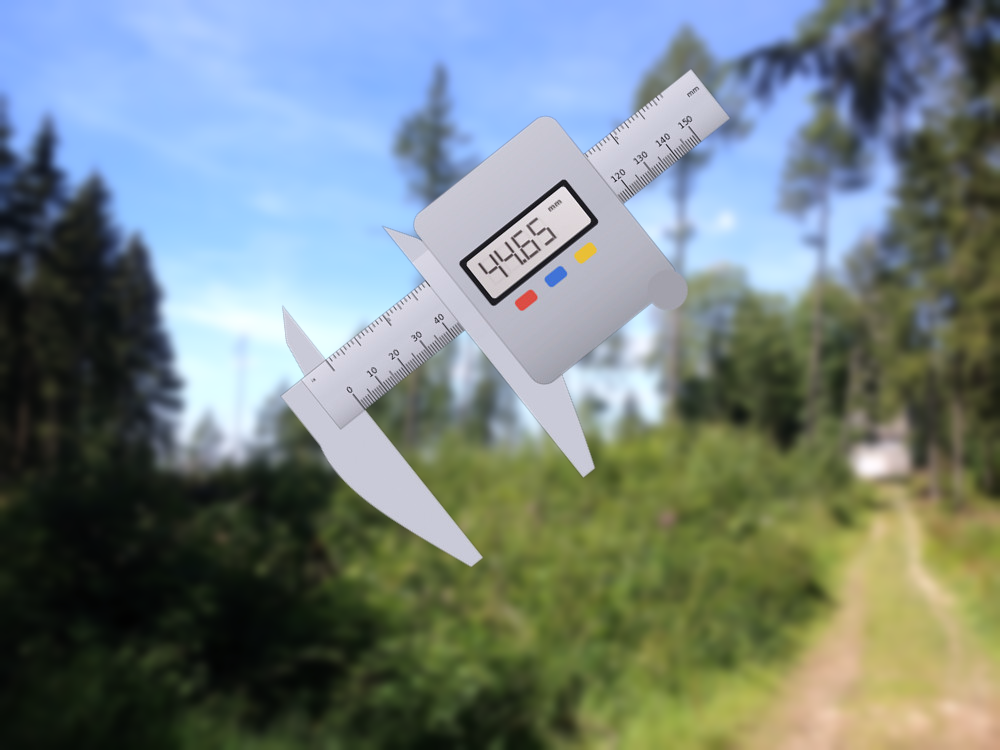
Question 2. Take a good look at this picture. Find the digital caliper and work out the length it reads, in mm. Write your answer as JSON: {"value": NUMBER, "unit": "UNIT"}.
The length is {"value": 44.65, "unit": "mm"}
